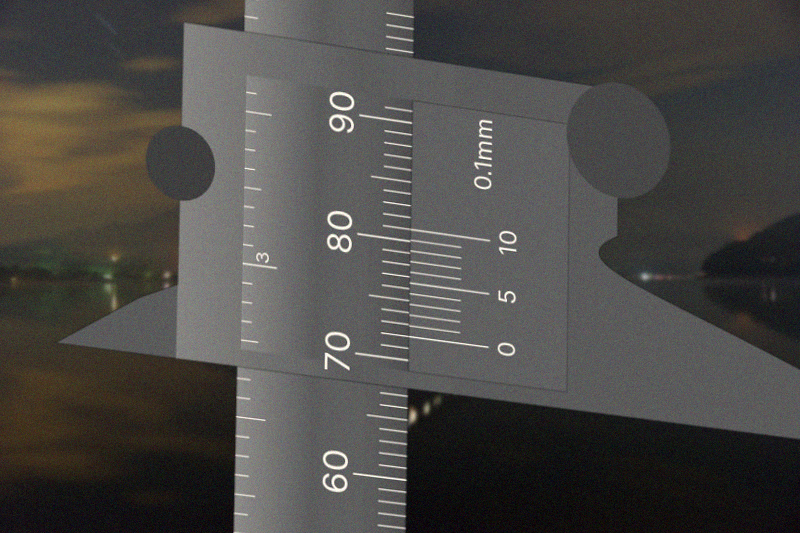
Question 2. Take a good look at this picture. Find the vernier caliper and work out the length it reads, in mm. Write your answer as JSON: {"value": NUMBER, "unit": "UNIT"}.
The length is {"value": 72.0, "unit": "mm"}
